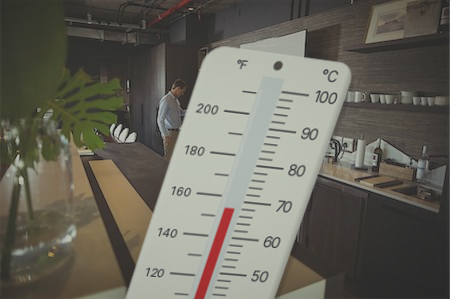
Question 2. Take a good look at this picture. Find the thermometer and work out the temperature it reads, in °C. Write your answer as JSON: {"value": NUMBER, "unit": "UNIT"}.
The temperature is {"value": 68, "unit": "°C"}
